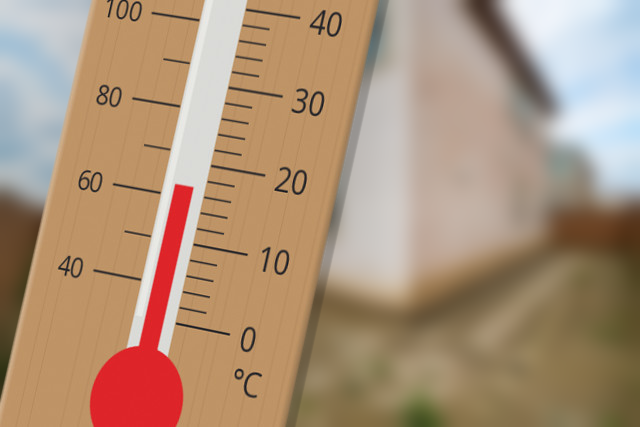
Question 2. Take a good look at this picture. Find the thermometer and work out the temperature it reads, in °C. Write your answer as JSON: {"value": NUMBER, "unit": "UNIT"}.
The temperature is {"value": 17, "unit": "°C"}
